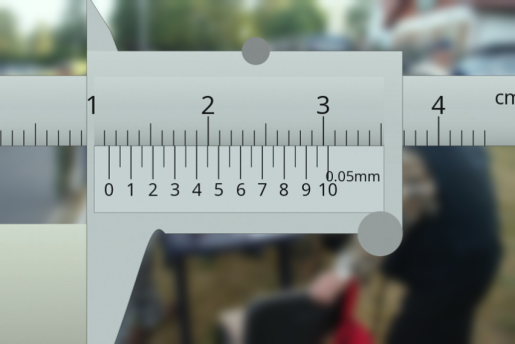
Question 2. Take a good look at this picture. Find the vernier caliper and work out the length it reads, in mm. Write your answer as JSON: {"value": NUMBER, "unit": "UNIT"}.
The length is {"value": 11.4, "unit": "mm"}
